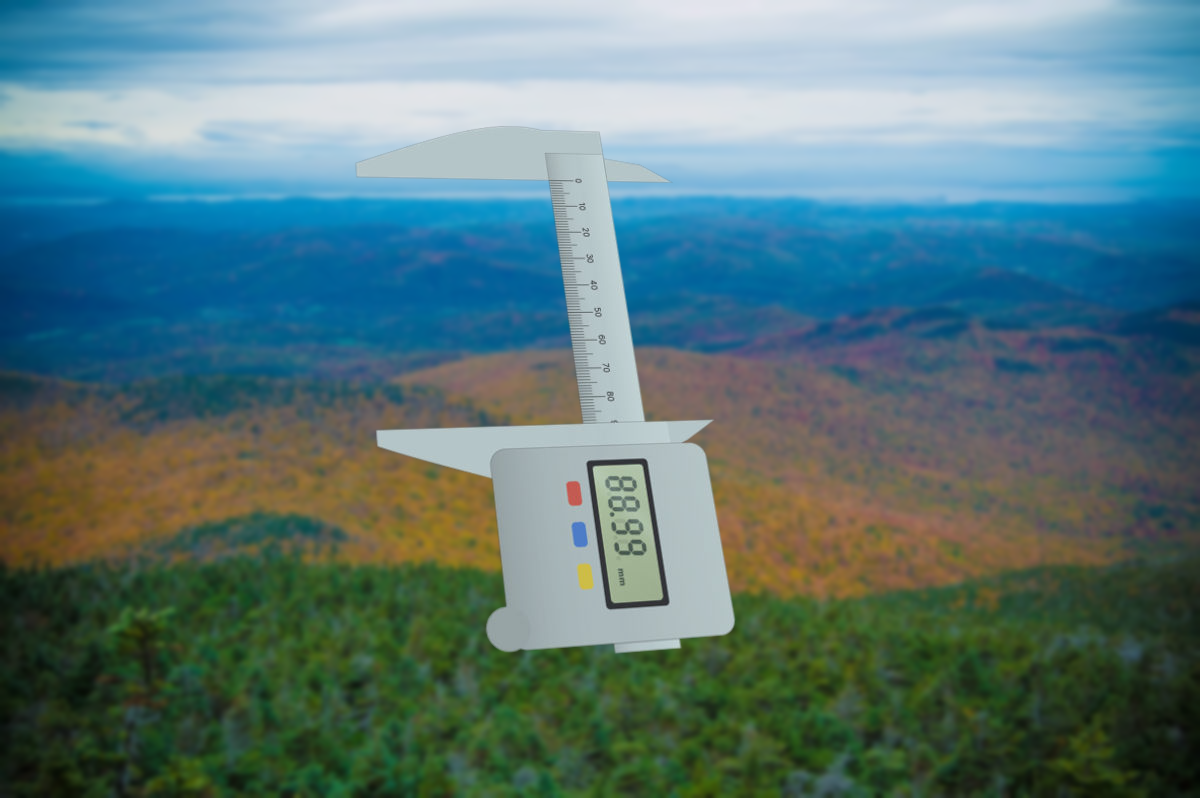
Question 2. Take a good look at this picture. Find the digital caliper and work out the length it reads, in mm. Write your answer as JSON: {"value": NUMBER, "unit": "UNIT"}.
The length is {"value": 88.99, "unit": "mm"}
